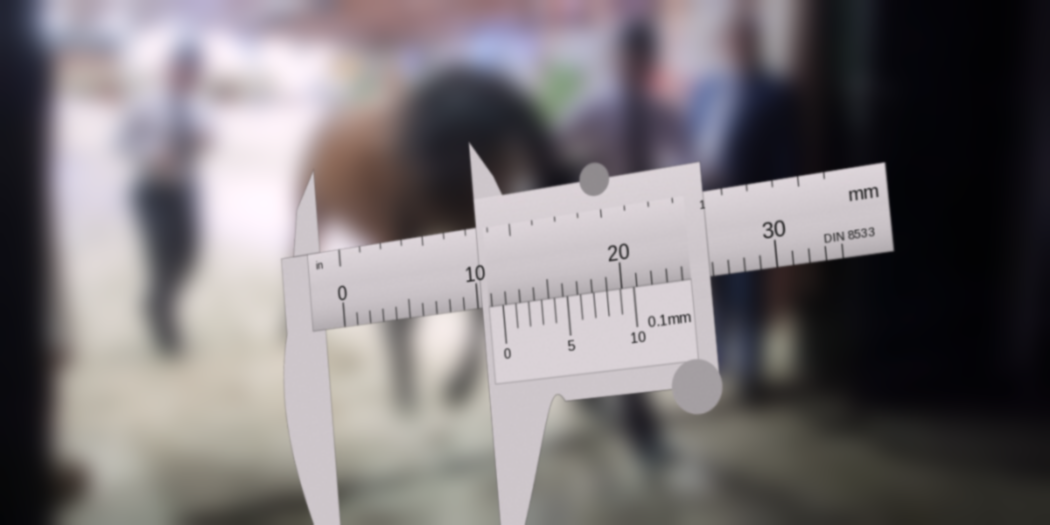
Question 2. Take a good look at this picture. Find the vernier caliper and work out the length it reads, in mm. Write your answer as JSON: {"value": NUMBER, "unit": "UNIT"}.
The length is {"value": 11.8, "unit": "mm"}
